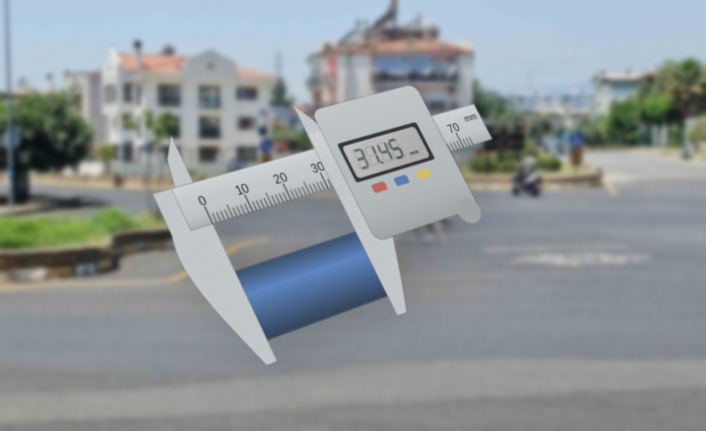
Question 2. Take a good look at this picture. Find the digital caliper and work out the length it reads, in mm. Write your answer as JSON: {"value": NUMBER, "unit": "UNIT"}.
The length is {"value": 31.45, "unit": "mm"}
